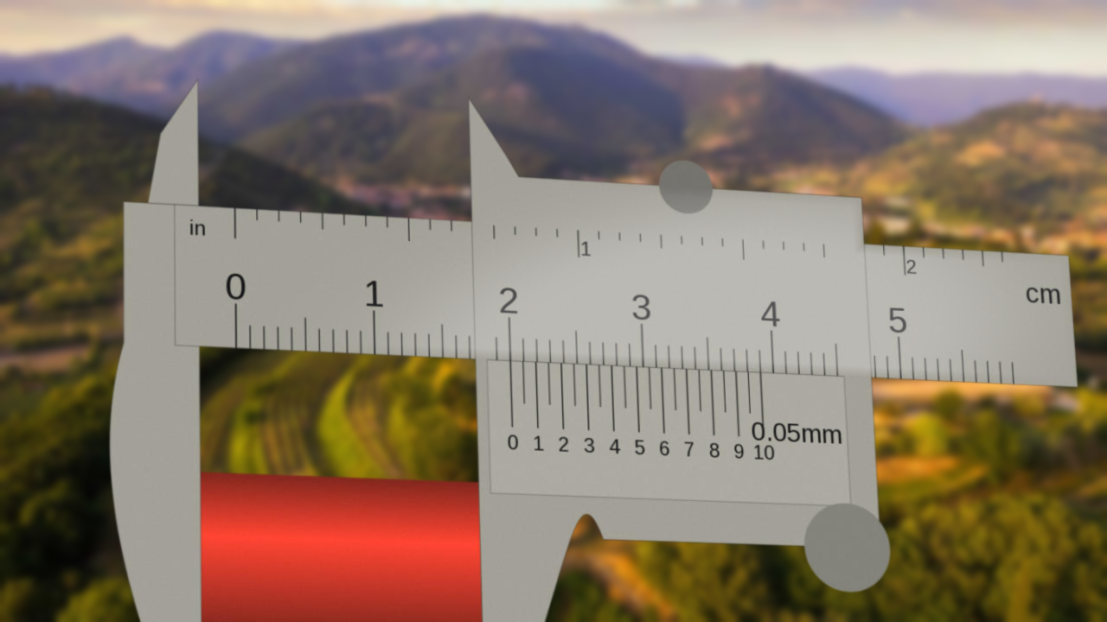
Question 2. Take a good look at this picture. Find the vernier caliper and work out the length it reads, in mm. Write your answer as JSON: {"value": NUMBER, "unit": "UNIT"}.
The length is {"value": 20.0, "unit": "mm"}
